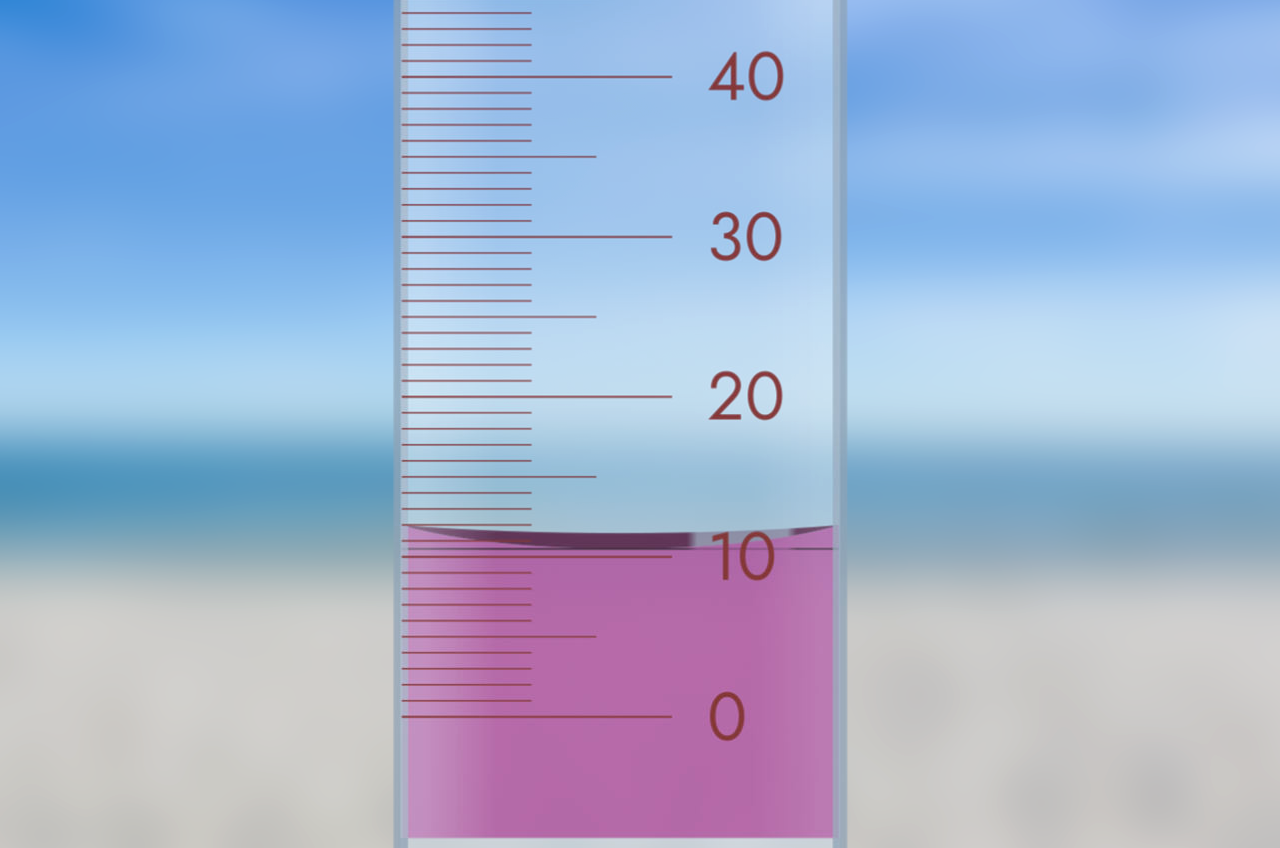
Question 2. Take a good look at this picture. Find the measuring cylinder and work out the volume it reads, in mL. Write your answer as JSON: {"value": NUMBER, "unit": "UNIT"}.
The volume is {"value": 10.5, "unit": "mL"}
